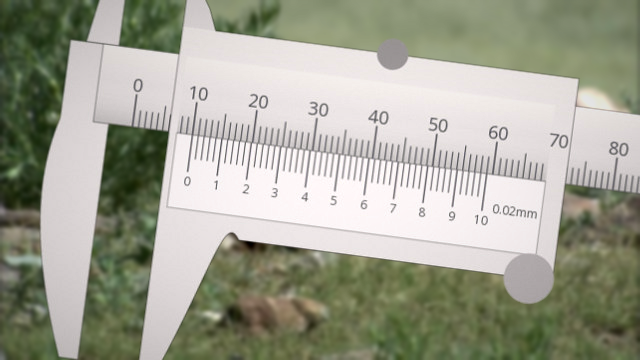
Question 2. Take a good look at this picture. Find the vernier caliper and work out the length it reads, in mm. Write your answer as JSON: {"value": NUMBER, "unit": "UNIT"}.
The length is {"value": 10.0, "unit": "mm"}
